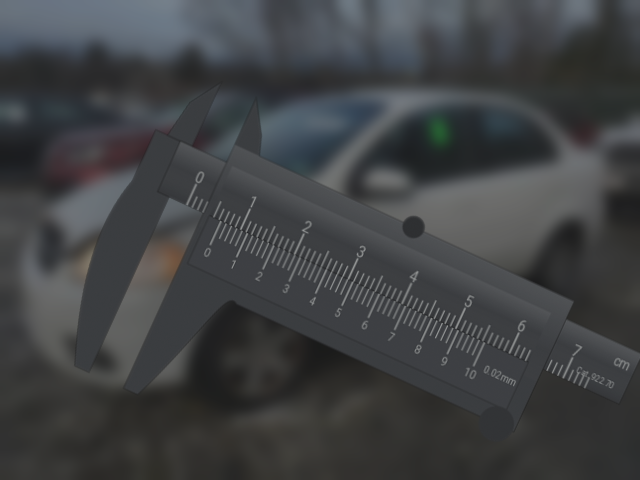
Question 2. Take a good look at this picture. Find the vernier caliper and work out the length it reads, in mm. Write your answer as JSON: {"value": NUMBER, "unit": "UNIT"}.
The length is {"value": 6.4, "unit": "mm"}
